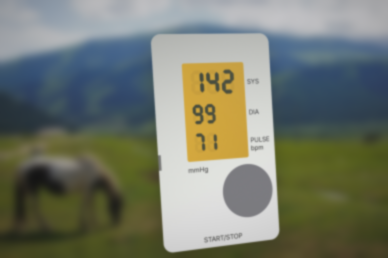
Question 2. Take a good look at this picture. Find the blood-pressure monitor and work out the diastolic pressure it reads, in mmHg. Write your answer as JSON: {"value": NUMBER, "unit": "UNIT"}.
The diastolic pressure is {"value": 99, "unit": "mmHg"}
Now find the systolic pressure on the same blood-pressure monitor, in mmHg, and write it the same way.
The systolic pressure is {"value": 142, "unit": "mmHg"}
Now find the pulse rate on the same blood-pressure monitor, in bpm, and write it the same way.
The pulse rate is {"value": 71, "unit": "bpm"}
